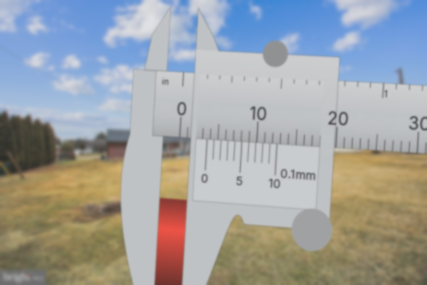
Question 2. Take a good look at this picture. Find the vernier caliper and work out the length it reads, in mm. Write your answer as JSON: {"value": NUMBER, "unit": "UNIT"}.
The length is {"value": 3.6, "unit": "mm"}
